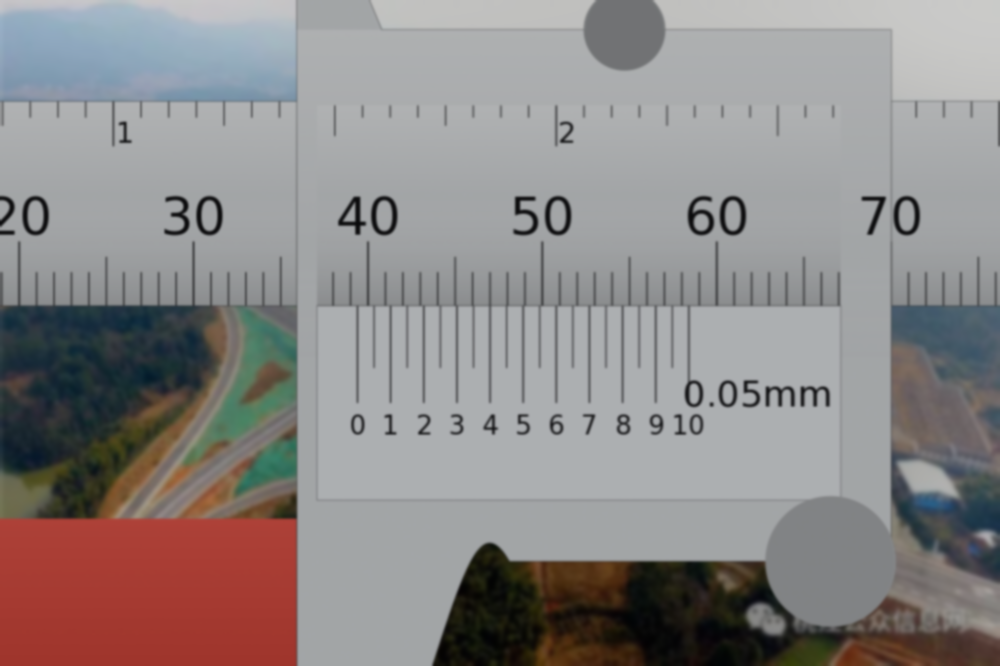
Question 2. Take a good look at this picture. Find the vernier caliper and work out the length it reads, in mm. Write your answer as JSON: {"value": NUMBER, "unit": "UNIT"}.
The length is {"value": 39.4, "unit": "mm"}
